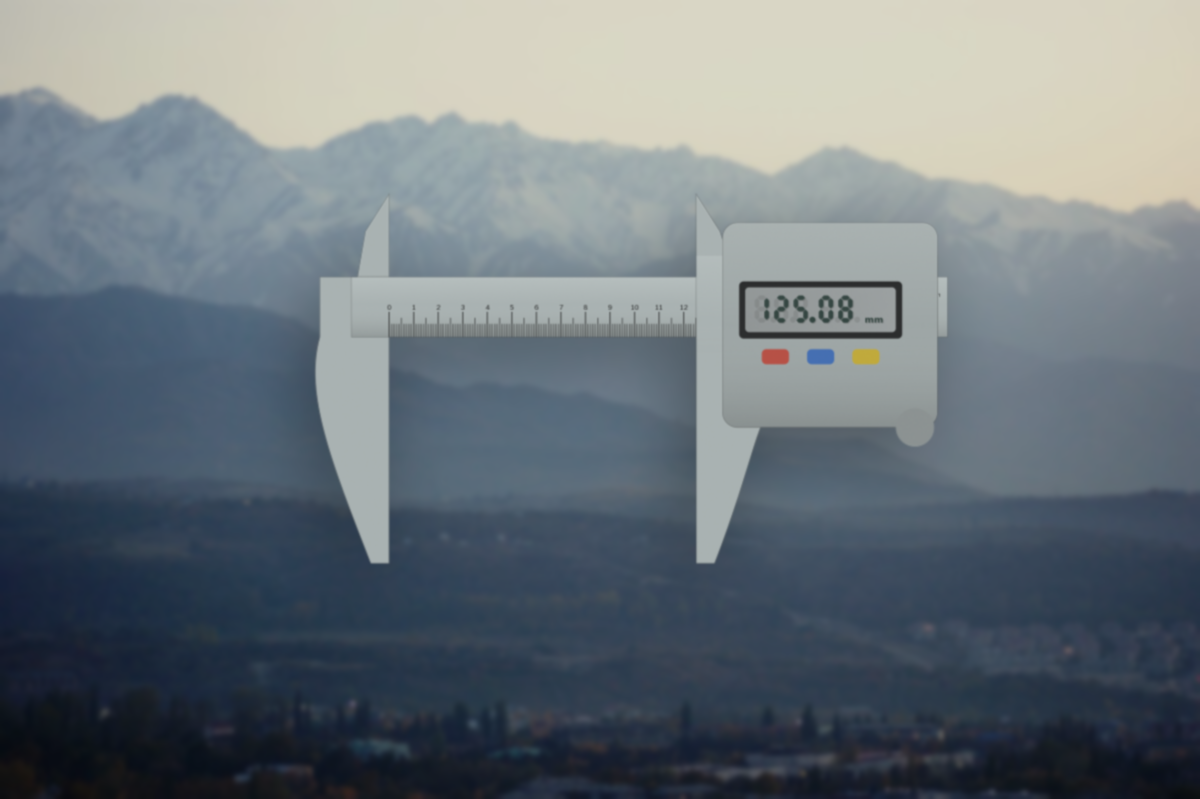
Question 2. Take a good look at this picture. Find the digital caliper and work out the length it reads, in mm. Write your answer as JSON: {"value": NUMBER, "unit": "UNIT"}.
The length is {"value": 125.08, "unit": "mm"}
